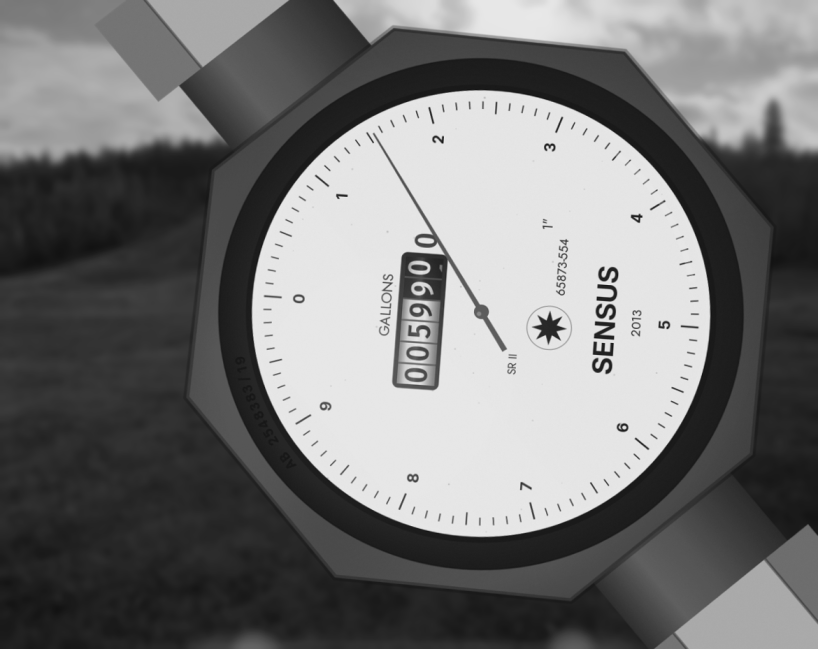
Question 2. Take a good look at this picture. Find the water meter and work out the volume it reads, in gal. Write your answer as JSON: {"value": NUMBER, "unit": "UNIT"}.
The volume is {"value": 59901.5, "unit": "gal"}
